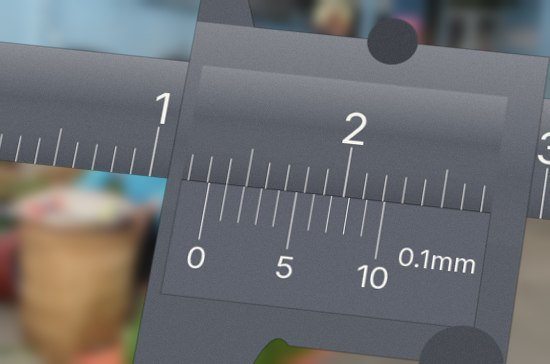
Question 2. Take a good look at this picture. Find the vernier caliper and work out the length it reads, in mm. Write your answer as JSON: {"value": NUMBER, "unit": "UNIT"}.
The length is {"value": 13.1, "unit": "mm"}
